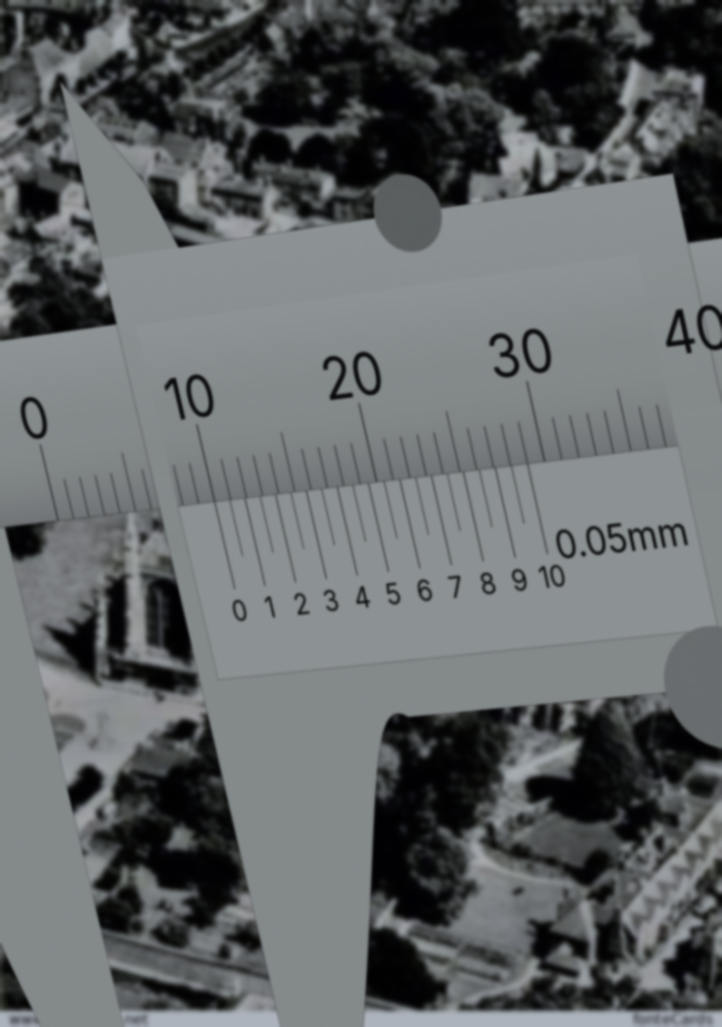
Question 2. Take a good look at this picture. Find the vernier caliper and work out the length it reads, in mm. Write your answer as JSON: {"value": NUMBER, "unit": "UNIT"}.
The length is {"value": 10.0, "unit": "mm"}
